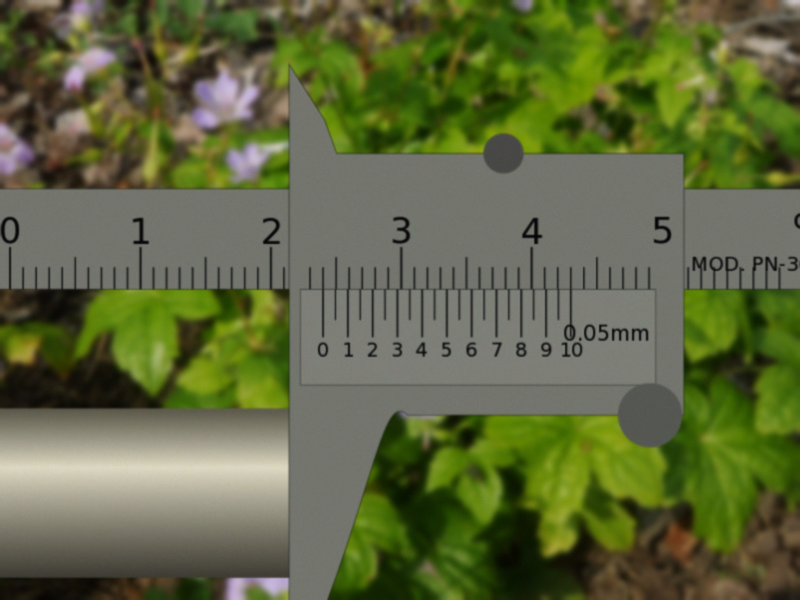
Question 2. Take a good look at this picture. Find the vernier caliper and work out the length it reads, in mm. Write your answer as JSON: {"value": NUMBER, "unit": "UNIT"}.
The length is {"value": 24.0, "unit": "mm"}
